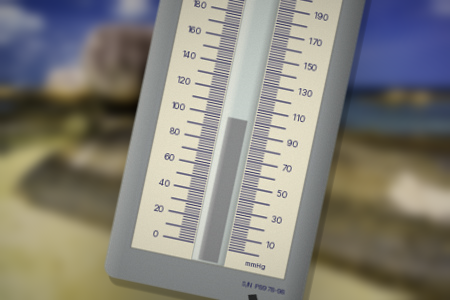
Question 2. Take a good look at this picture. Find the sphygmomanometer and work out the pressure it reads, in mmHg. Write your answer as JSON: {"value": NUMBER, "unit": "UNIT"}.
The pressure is {"value": 100, "unit": "mmHg"}
